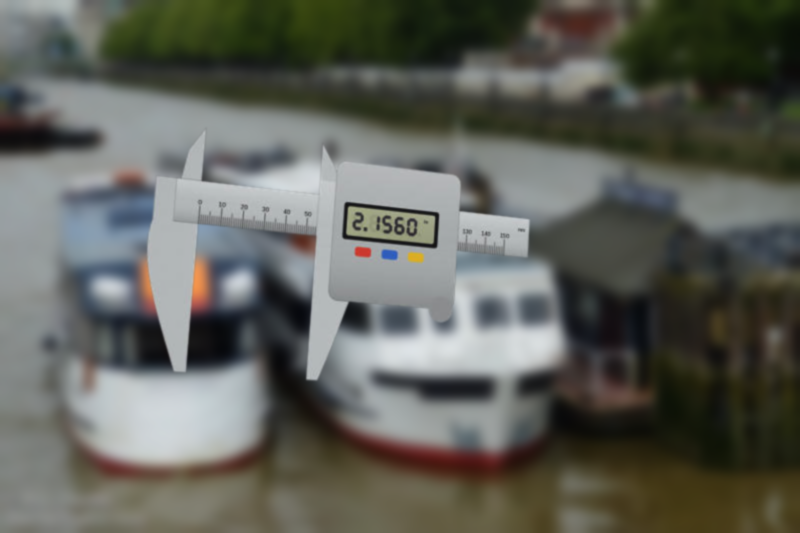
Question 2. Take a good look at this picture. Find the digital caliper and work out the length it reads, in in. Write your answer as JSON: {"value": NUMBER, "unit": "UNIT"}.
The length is {"value": 2.1560, "unit": "in"}
